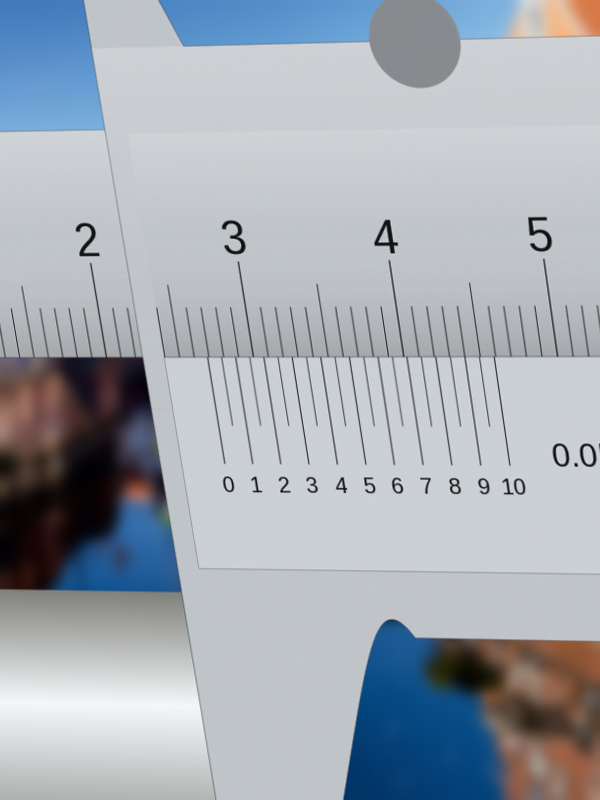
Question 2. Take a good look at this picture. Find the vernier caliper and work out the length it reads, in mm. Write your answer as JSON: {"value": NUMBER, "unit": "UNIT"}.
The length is {"value": 26.9, "unit": "mm"}
